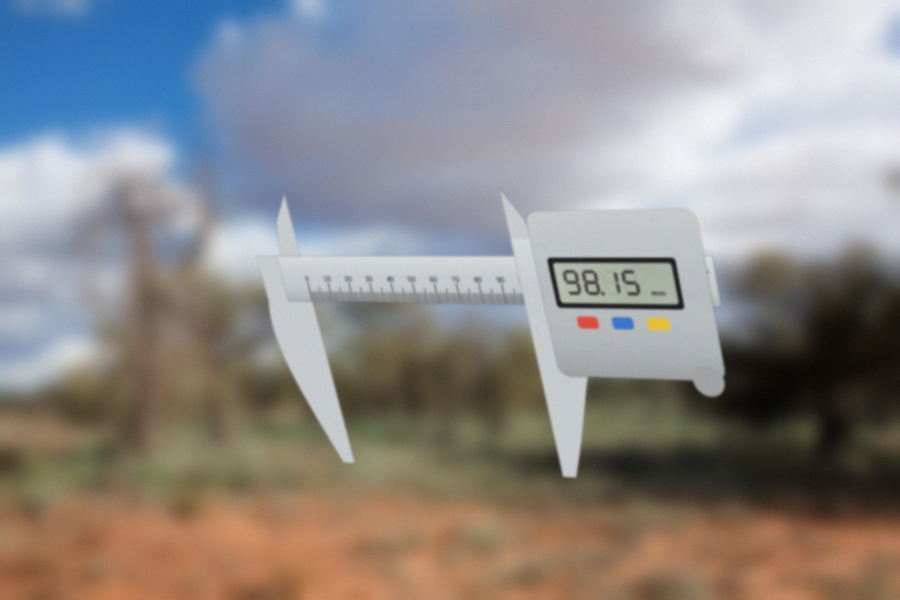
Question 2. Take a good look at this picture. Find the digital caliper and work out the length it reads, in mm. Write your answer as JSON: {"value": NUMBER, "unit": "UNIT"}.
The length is {"value": 98.15, "unit": "mm"}
